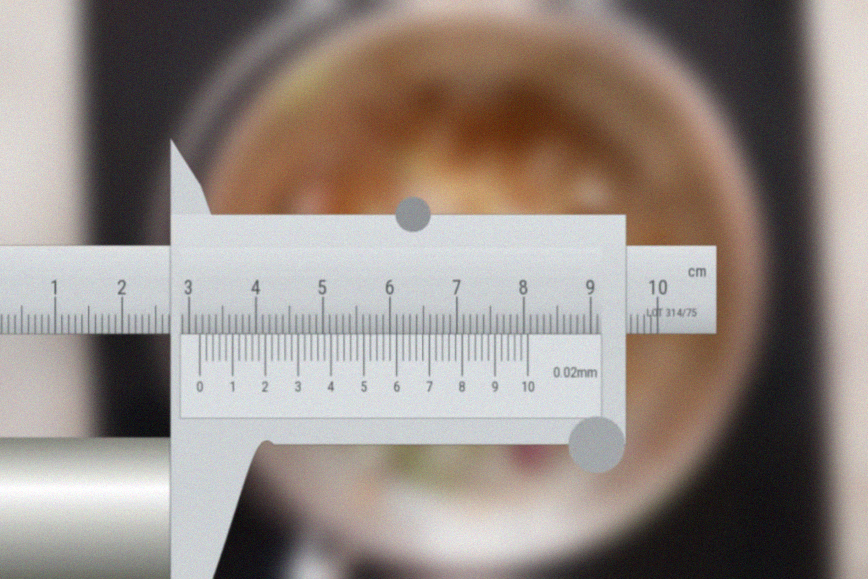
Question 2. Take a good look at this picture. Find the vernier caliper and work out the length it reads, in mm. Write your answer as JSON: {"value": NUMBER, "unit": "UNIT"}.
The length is {"value": 31.6, "unit": "mm"}
